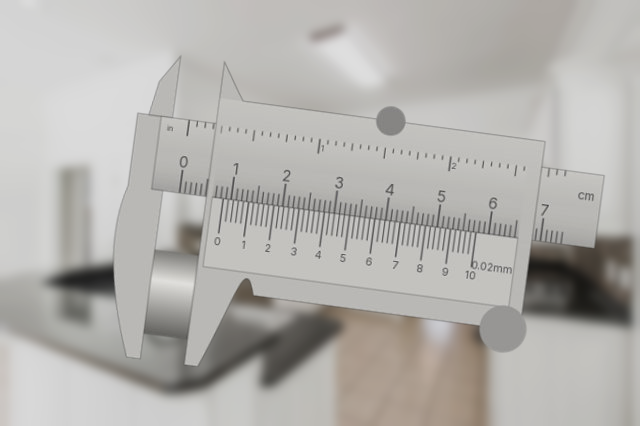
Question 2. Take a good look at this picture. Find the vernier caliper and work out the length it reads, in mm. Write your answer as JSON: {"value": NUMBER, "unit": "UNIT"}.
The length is {"value": 8.5, "unit": "mm"}
